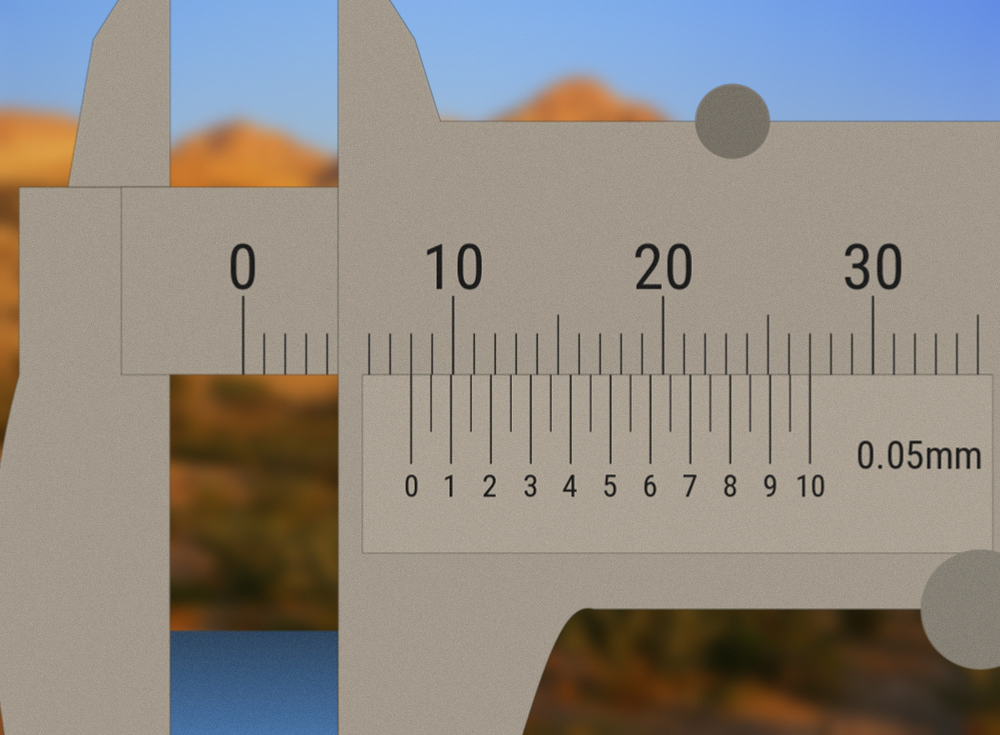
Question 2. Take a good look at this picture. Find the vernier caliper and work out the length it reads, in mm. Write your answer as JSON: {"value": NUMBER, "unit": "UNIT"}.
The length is {"value": 8.0, "unit": "mm"}
